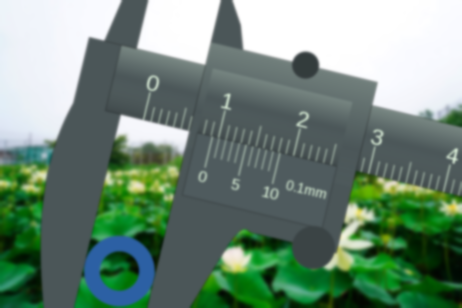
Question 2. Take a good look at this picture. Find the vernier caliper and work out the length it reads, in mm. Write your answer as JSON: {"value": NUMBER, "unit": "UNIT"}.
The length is {"value": 9.2, "unit": "mm"}
